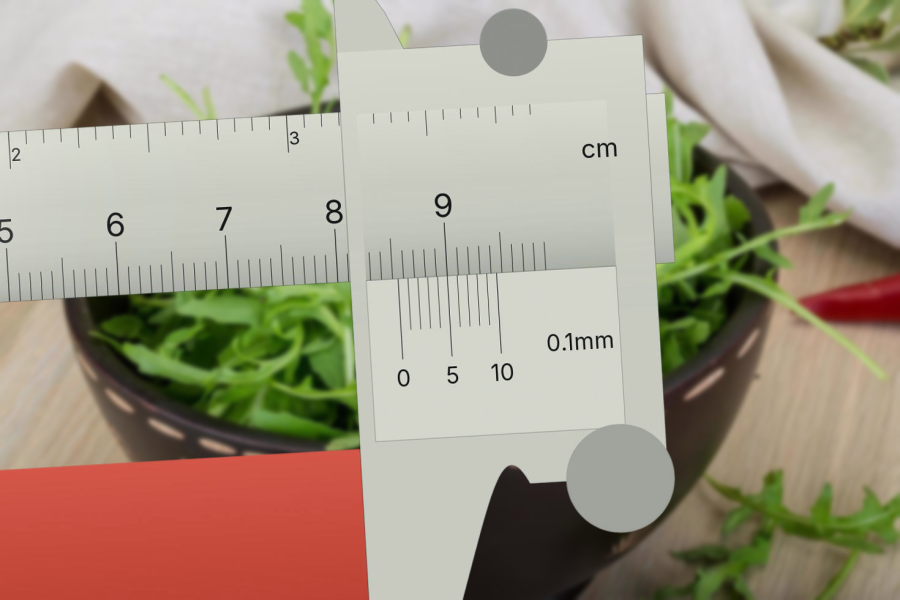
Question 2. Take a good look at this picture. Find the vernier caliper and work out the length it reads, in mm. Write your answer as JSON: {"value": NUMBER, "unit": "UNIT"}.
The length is {"value": 85.5, "unit": "mm"}
